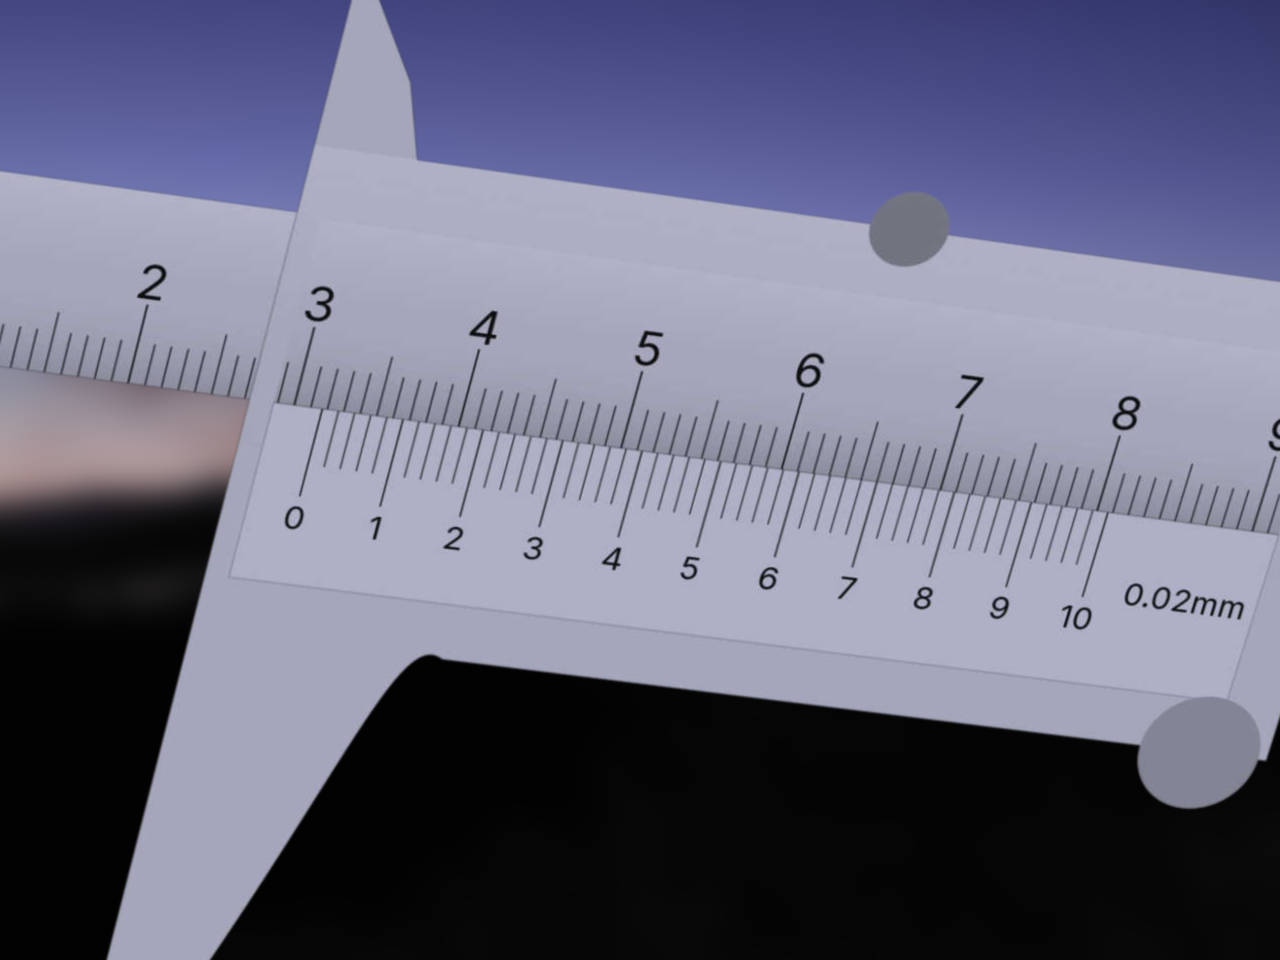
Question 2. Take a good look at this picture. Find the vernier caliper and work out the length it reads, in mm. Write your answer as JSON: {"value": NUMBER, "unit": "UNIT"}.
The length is {"value": 31.7, "unit": "mm"}
